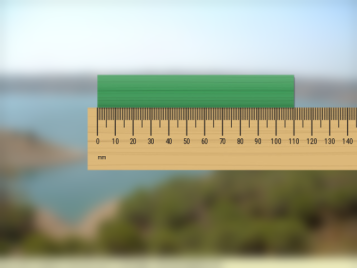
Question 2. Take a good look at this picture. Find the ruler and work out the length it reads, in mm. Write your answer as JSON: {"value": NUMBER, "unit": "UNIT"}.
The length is {"value": 110, "unit": "mm"}
